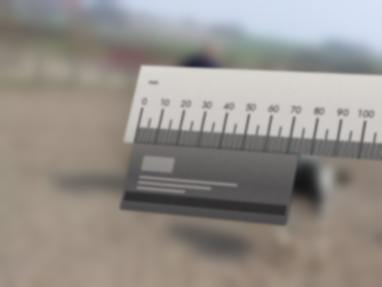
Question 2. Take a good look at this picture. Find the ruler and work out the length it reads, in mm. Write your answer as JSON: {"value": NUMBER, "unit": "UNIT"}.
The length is {"value": 75, "unit": "mm"}
